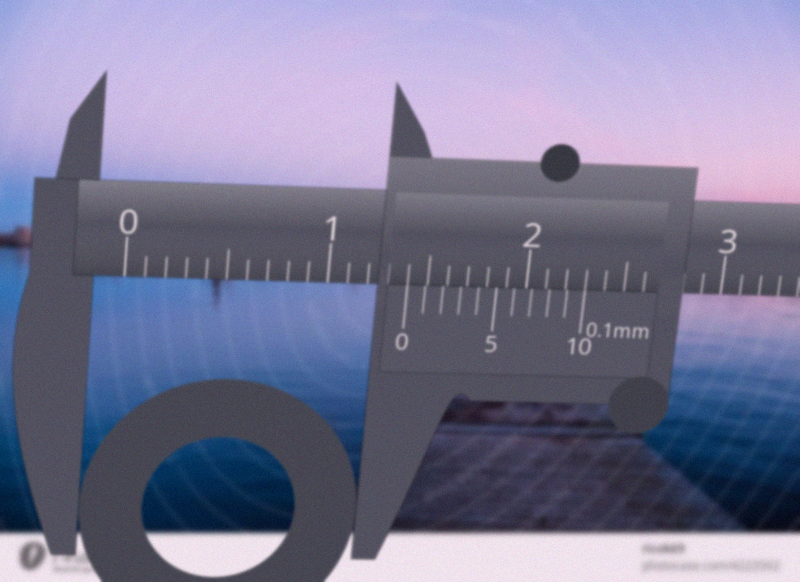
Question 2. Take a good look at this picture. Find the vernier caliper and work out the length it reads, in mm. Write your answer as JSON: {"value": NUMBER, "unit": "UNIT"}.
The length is {"value": 14.0, "unit": "mm"}
